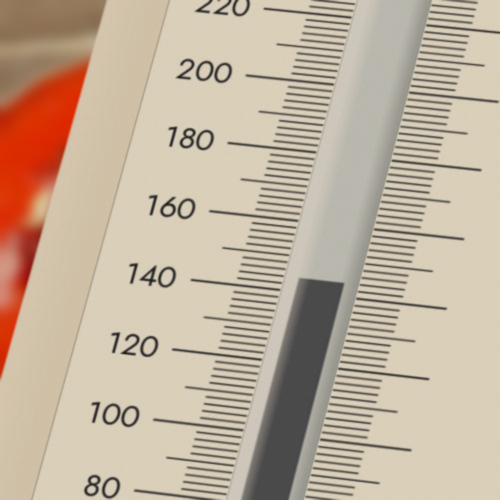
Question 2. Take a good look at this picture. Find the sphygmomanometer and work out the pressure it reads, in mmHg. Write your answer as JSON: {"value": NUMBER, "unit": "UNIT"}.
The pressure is {"value": 144, "unit": "mmHg"}
